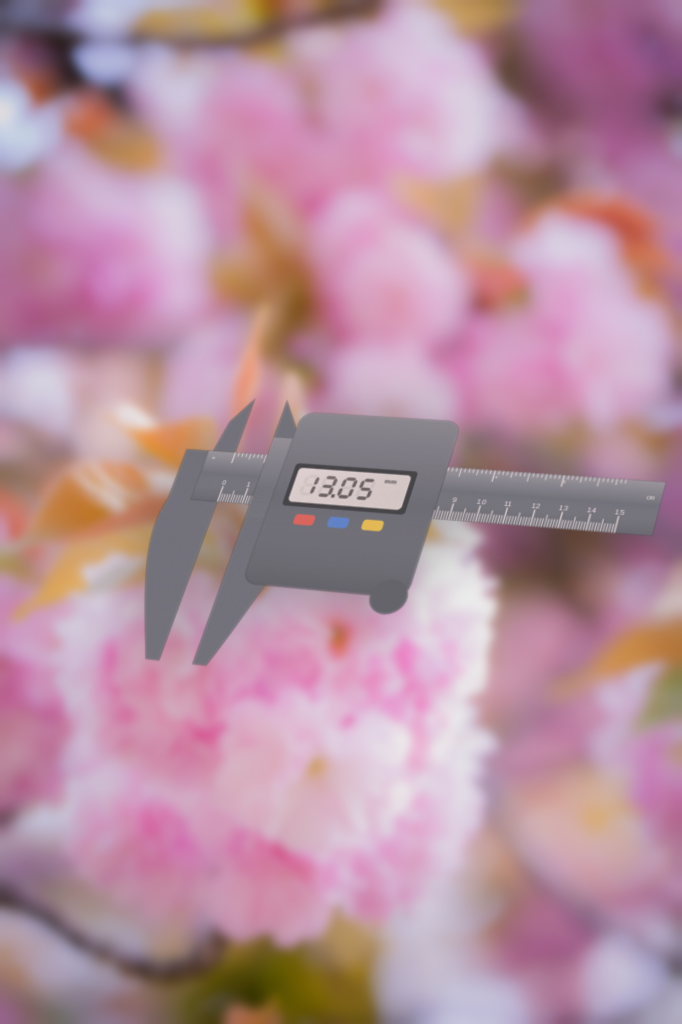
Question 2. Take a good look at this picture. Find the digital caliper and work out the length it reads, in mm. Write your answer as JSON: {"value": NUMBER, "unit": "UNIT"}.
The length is {"value": 13.05, "unit": "mm"}
